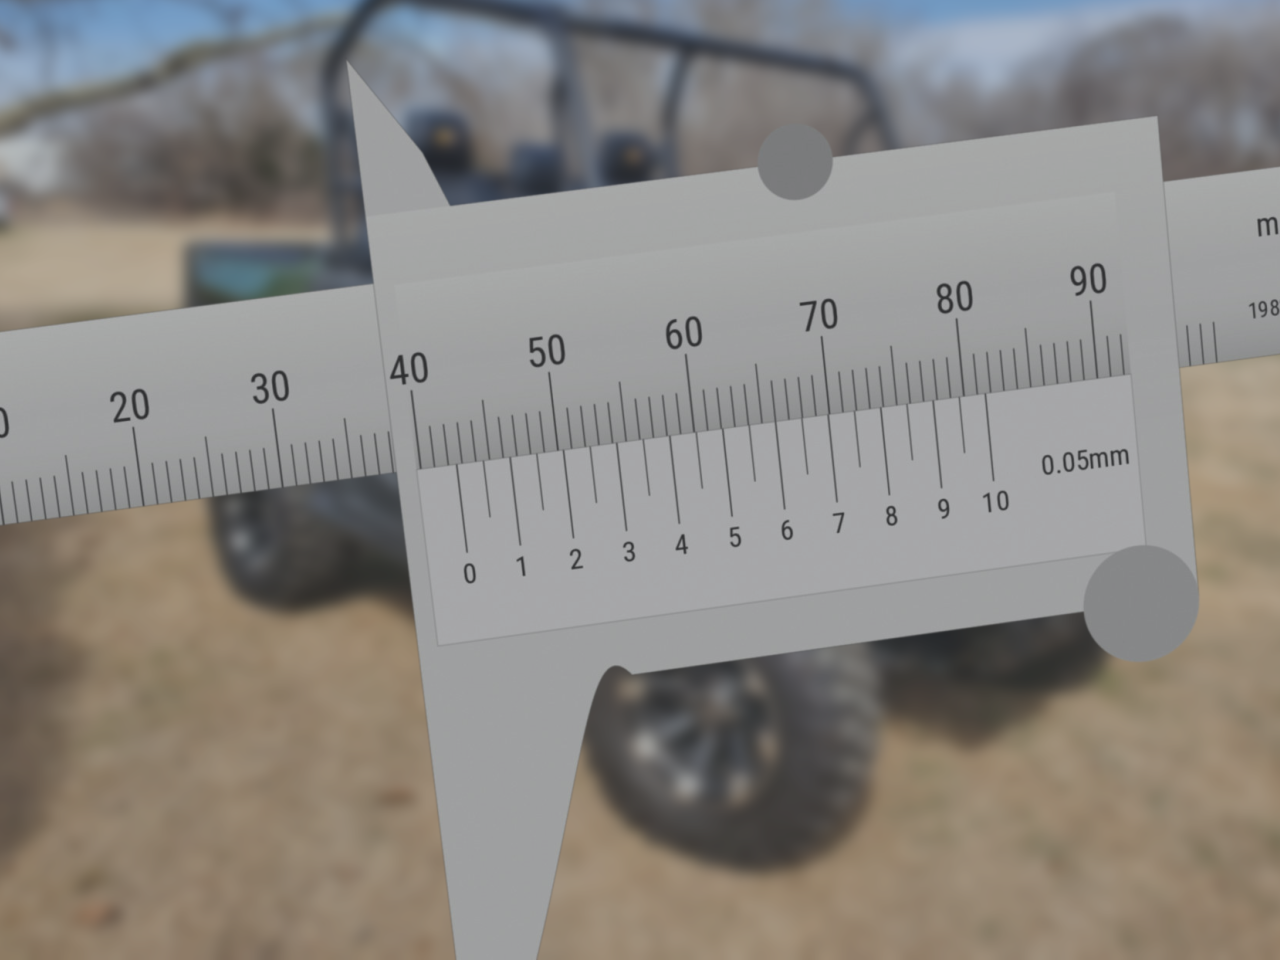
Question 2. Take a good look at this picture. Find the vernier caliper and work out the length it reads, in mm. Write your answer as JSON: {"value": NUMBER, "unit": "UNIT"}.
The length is {"value": 42.6, "unit": "mm"}
